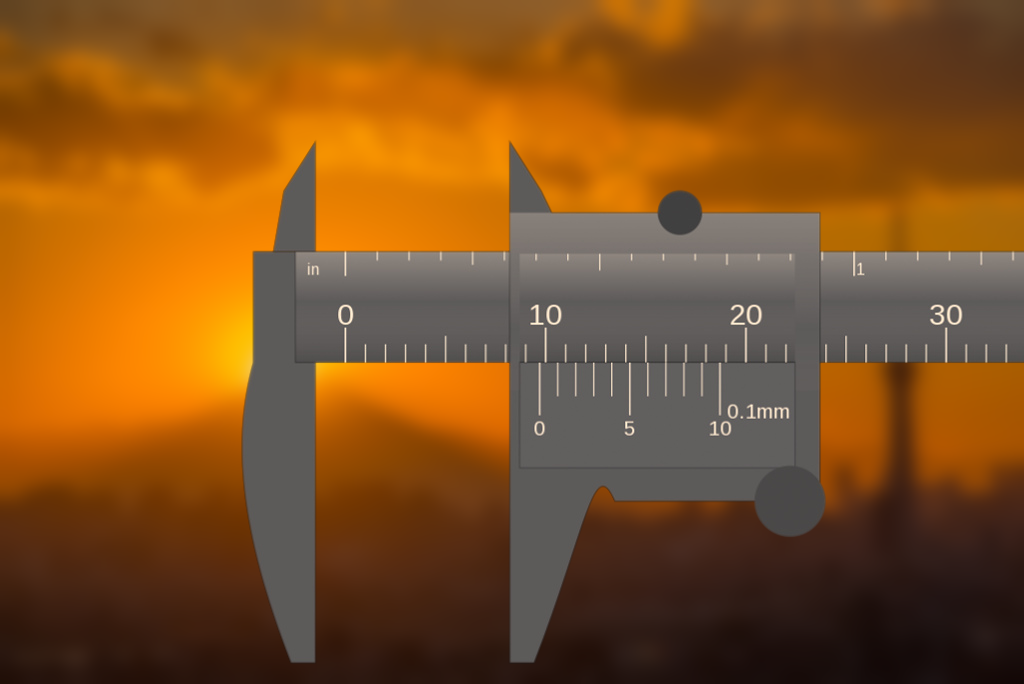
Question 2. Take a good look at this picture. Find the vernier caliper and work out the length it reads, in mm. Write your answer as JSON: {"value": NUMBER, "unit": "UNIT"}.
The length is {"value": 9.7, "unit": "mm"}
